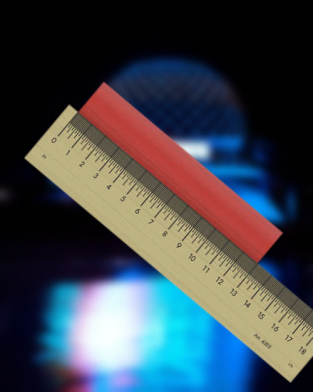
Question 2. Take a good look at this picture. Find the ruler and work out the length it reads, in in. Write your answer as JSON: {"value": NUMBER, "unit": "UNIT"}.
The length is {"value": 13, "unit": "in"}
